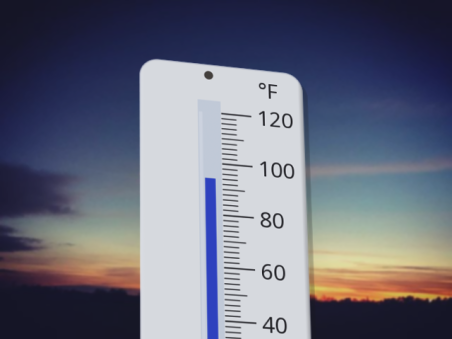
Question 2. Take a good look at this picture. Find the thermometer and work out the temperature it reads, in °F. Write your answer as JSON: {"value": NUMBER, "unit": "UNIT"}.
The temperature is {"value": 94, "unit": "°F"}
